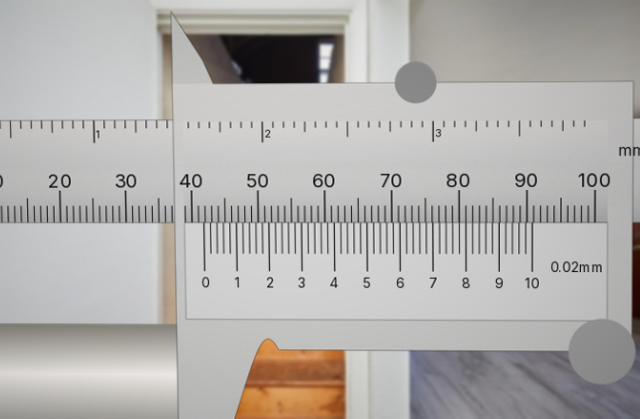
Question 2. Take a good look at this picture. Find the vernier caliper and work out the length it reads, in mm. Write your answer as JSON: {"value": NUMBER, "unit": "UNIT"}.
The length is {"value": 41.8, "unit": "mm"}
